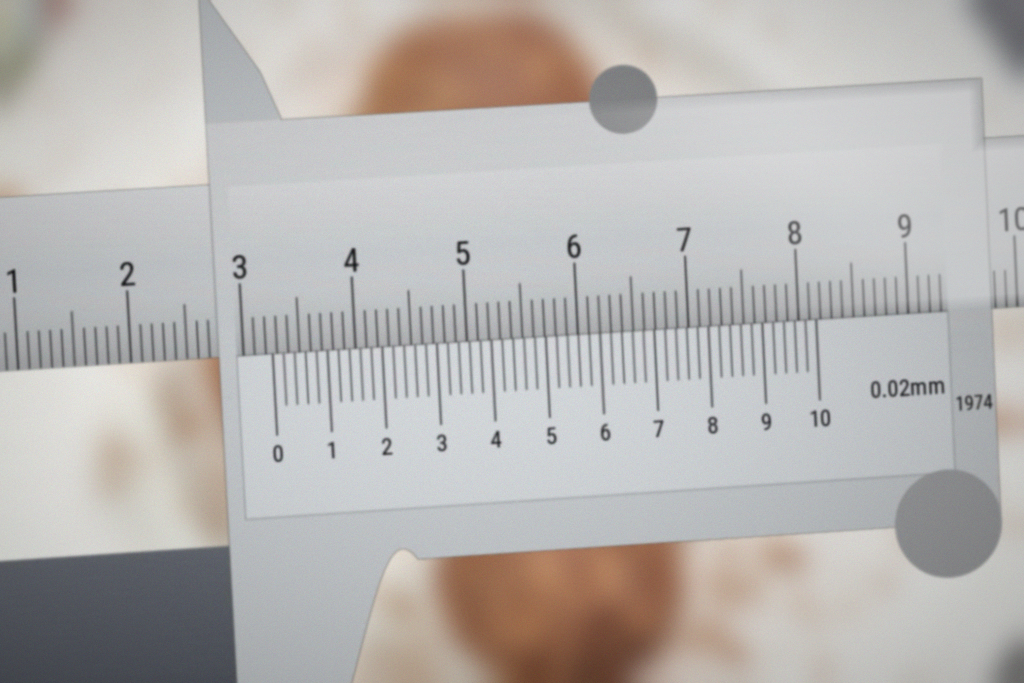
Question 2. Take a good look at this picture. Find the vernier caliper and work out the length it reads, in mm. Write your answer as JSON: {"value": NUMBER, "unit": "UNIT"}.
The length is {"value": 32.6, "unit": "mm"}
